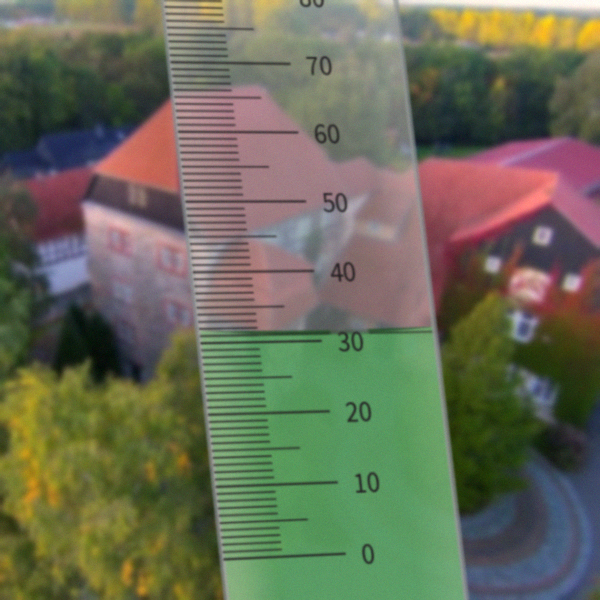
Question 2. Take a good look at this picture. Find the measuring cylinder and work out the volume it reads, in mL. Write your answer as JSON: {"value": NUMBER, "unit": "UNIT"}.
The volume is {"value": 31, "unit": "mL"}
